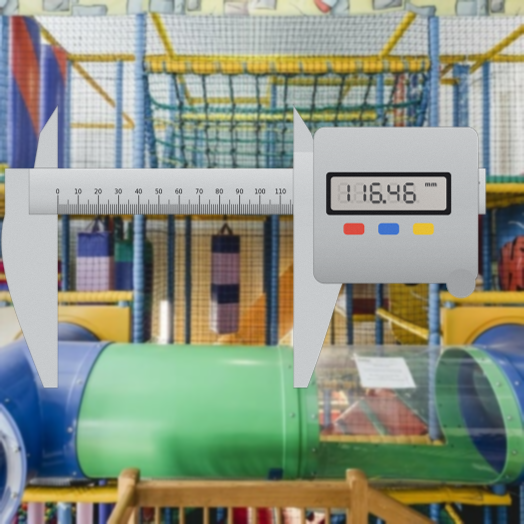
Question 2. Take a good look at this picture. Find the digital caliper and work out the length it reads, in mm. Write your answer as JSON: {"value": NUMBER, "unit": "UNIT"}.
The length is {"value": 116.46, "unit": "mm"}
